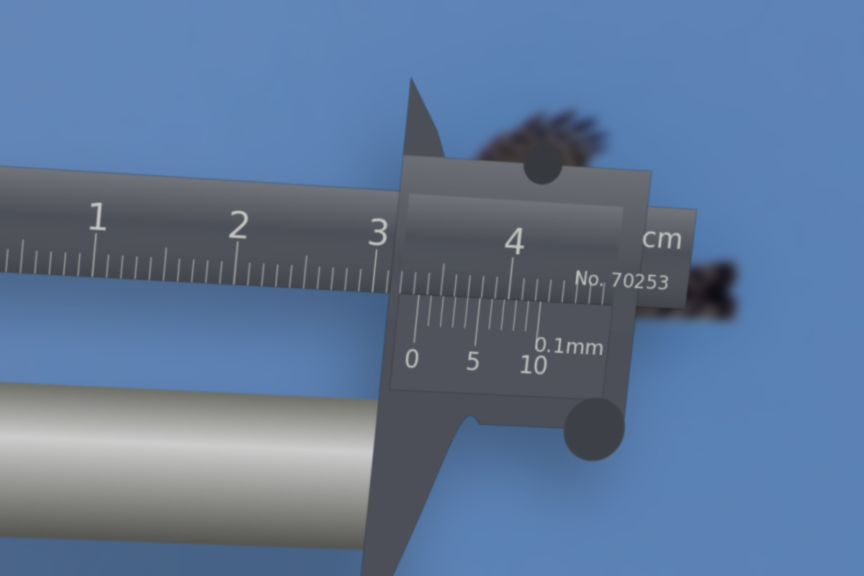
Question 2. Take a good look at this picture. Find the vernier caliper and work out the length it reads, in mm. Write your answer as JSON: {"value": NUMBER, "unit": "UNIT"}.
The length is {"value": 33.4, "unit": "mm"}
